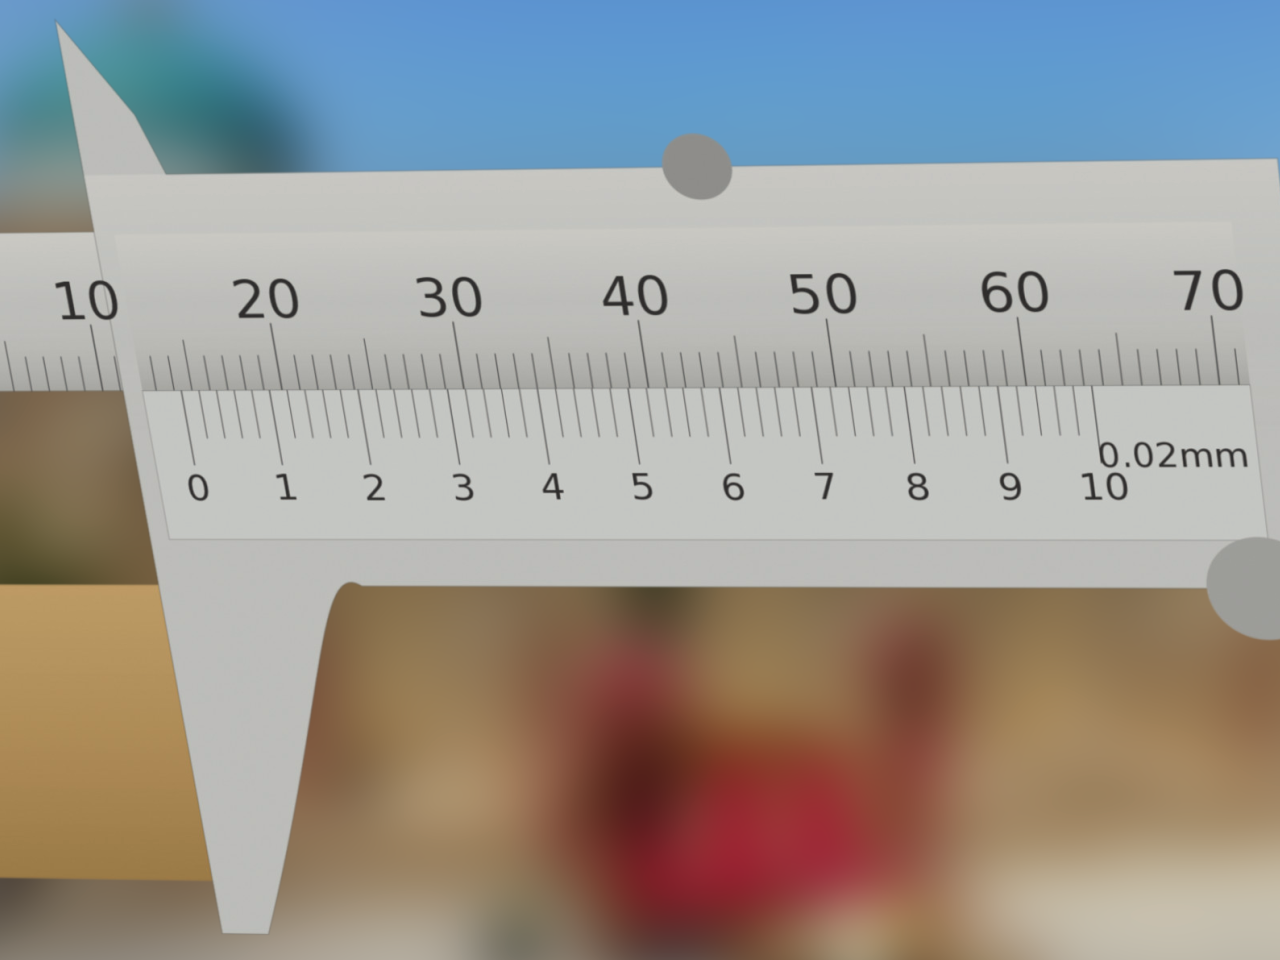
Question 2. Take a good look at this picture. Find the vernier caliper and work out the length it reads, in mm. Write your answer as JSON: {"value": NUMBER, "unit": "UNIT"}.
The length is {"value": 14.4, "unit": "mm"}
